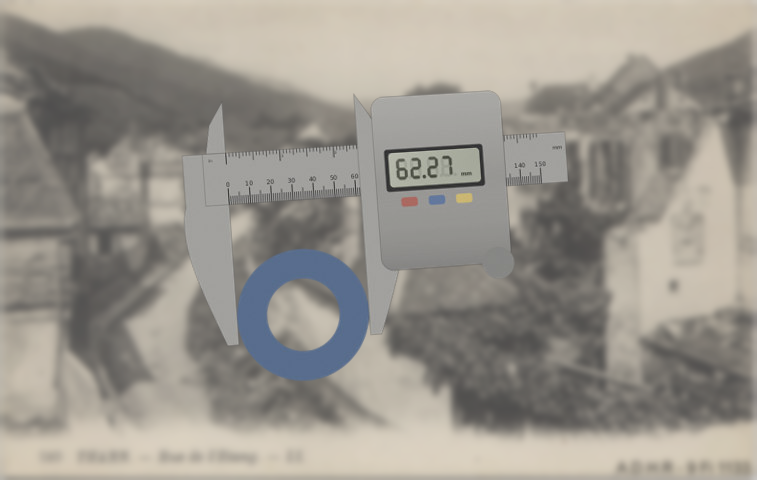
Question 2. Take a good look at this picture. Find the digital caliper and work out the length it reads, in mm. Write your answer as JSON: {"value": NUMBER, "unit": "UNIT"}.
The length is {"value": 62.27, "unit": "mm"}
